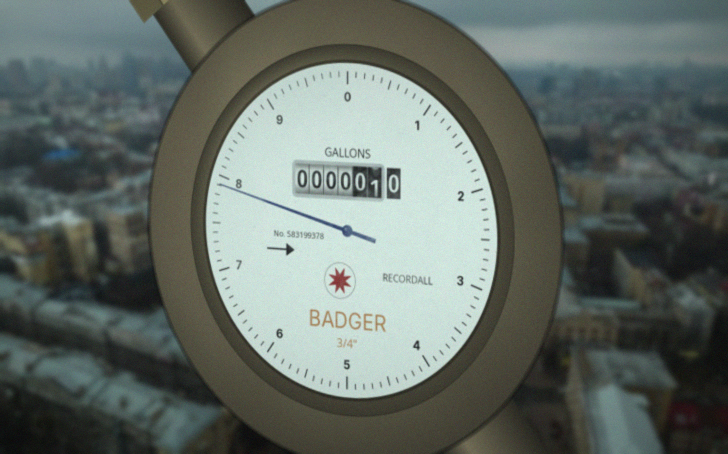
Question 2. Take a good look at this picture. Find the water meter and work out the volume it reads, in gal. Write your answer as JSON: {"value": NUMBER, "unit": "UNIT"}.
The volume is {"value": 7.9, "unit": "gal"}
